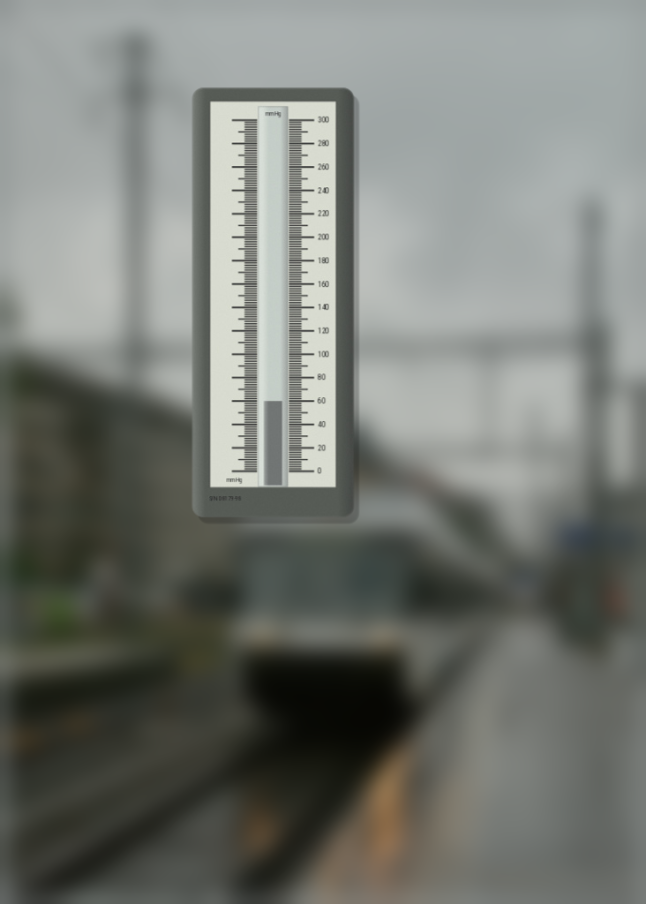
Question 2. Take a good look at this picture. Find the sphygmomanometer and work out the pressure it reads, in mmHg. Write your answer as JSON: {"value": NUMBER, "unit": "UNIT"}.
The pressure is {"value": 60, "unit": "mmHg"}
